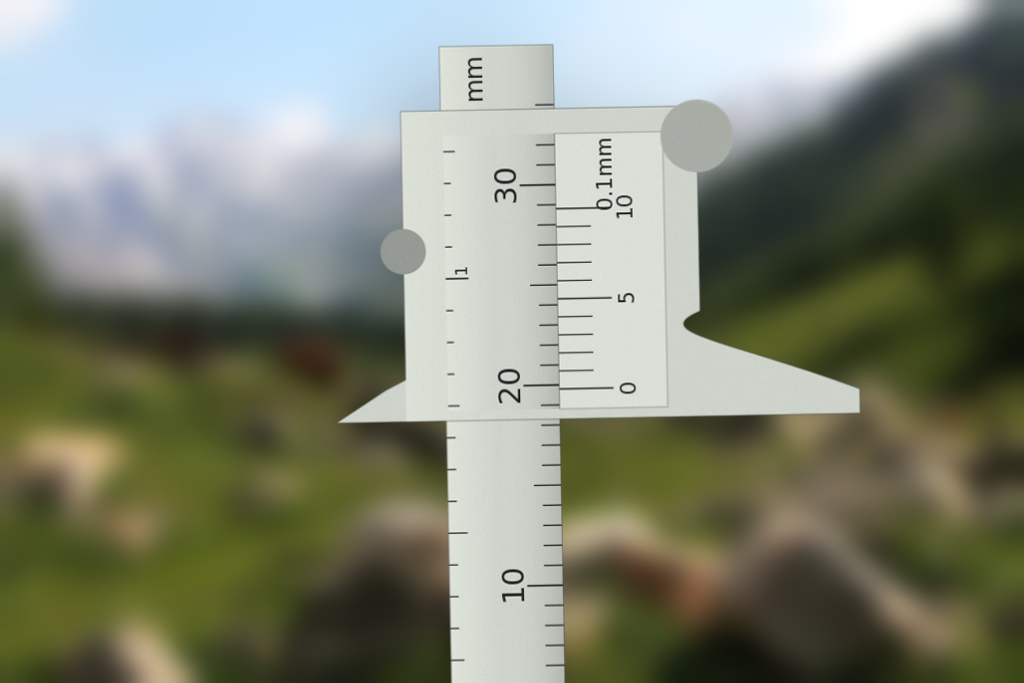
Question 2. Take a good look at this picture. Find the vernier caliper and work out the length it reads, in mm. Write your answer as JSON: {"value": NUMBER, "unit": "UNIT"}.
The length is {"value": 19.8, "unit": "mm"}
